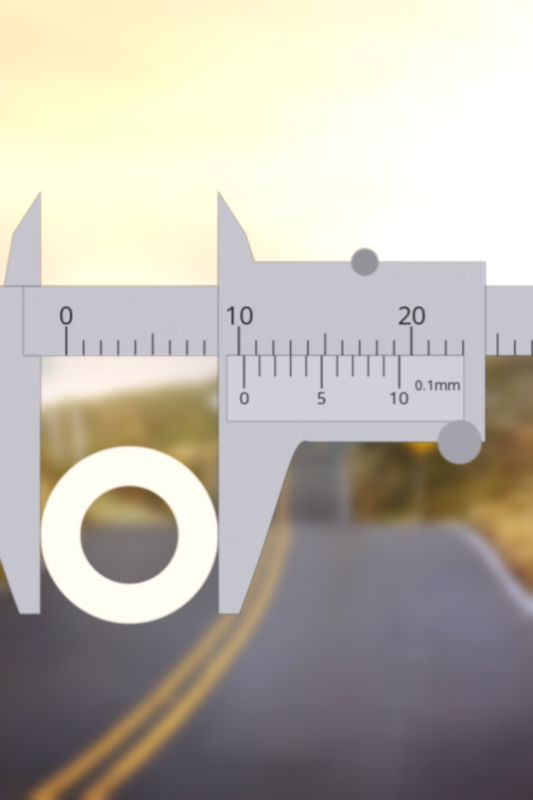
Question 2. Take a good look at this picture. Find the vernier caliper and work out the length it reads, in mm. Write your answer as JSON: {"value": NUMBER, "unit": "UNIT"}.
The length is {"value": 10.3, "unit": "mm"}
